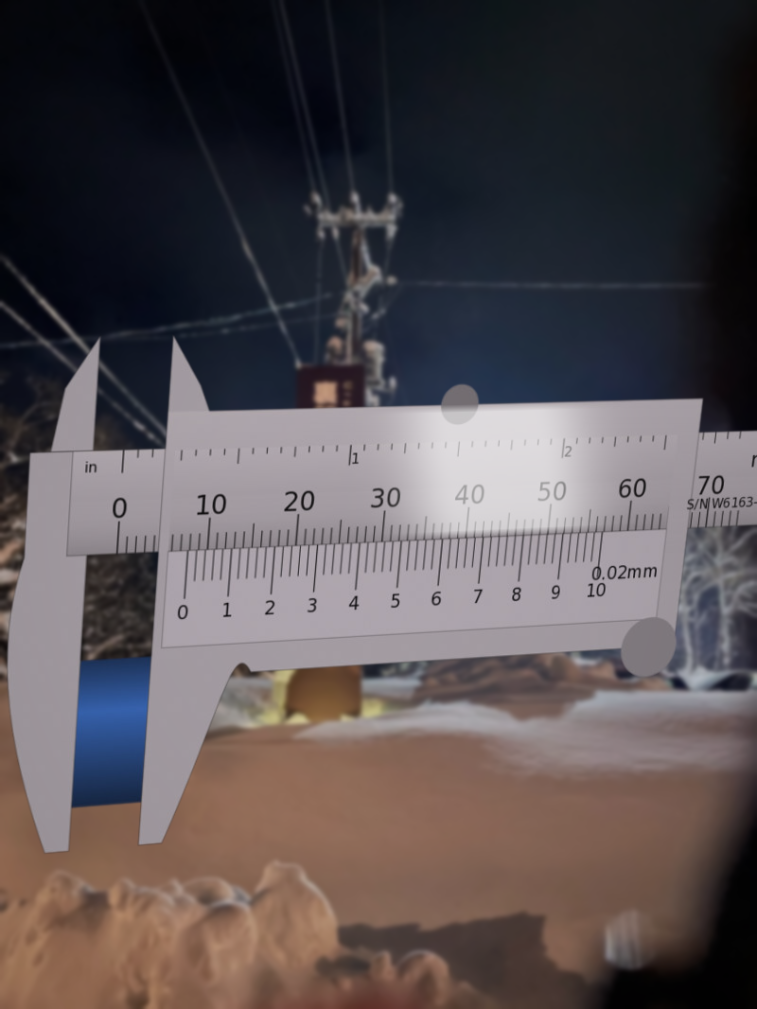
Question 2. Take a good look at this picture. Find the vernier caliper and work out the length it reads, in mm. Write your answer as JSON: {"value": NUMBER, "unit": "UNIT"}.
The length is {"value": 7.8, "unit": "mm"}
